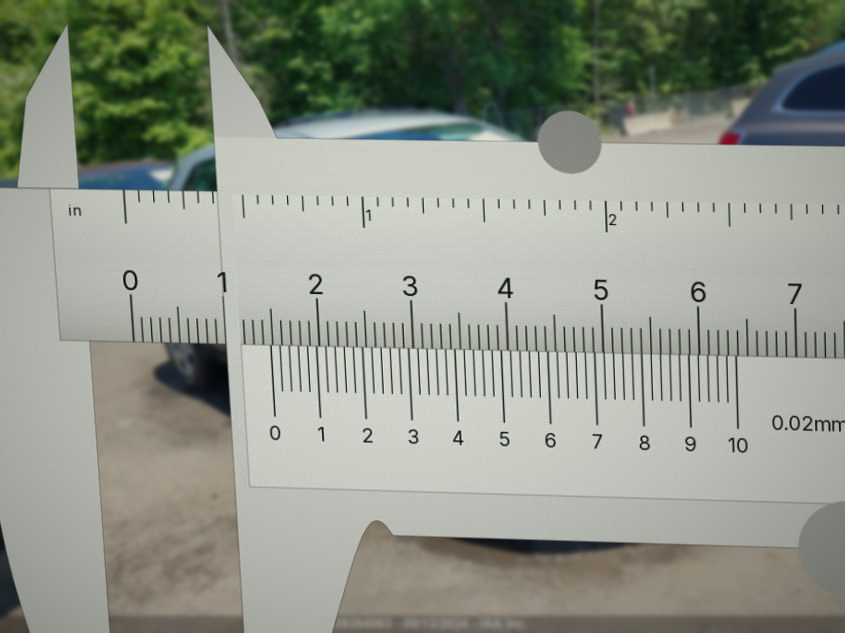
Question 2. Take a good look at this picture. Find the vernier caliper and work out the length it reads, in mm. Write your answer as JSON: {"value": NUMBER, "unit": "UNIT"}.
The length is {"value": 14.8, "unit": "mm"}
